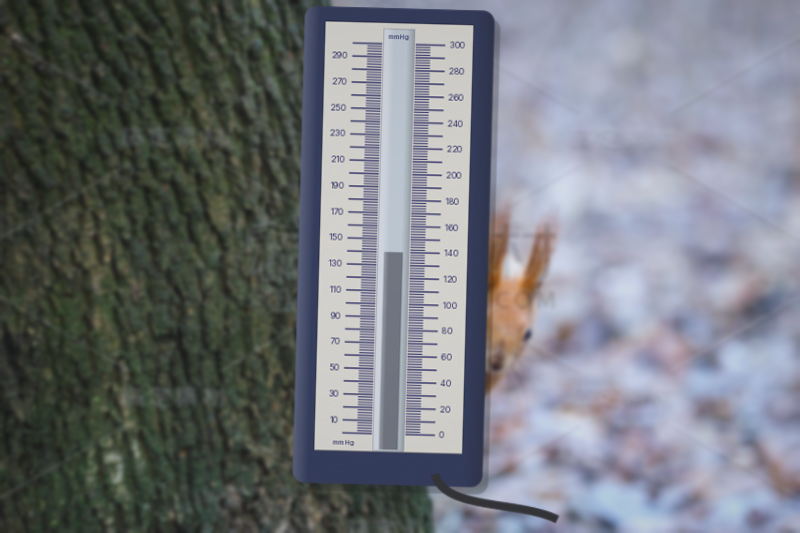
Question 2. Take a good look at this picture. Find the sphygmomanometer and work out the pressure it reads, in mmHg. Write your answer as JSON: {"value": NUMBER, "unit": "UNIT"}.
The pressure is {"value": 140, "unit": "mmHg"}
